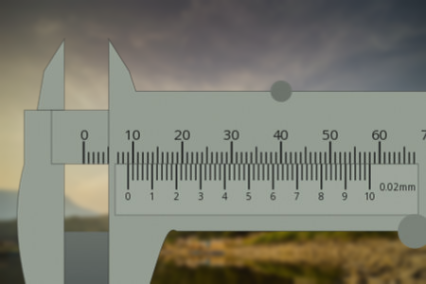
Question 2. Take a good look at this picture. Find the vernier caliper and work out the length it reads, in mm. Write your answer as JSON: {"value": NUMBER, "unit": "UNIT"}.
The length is {"value": 9.0, "unit": "mm"}
